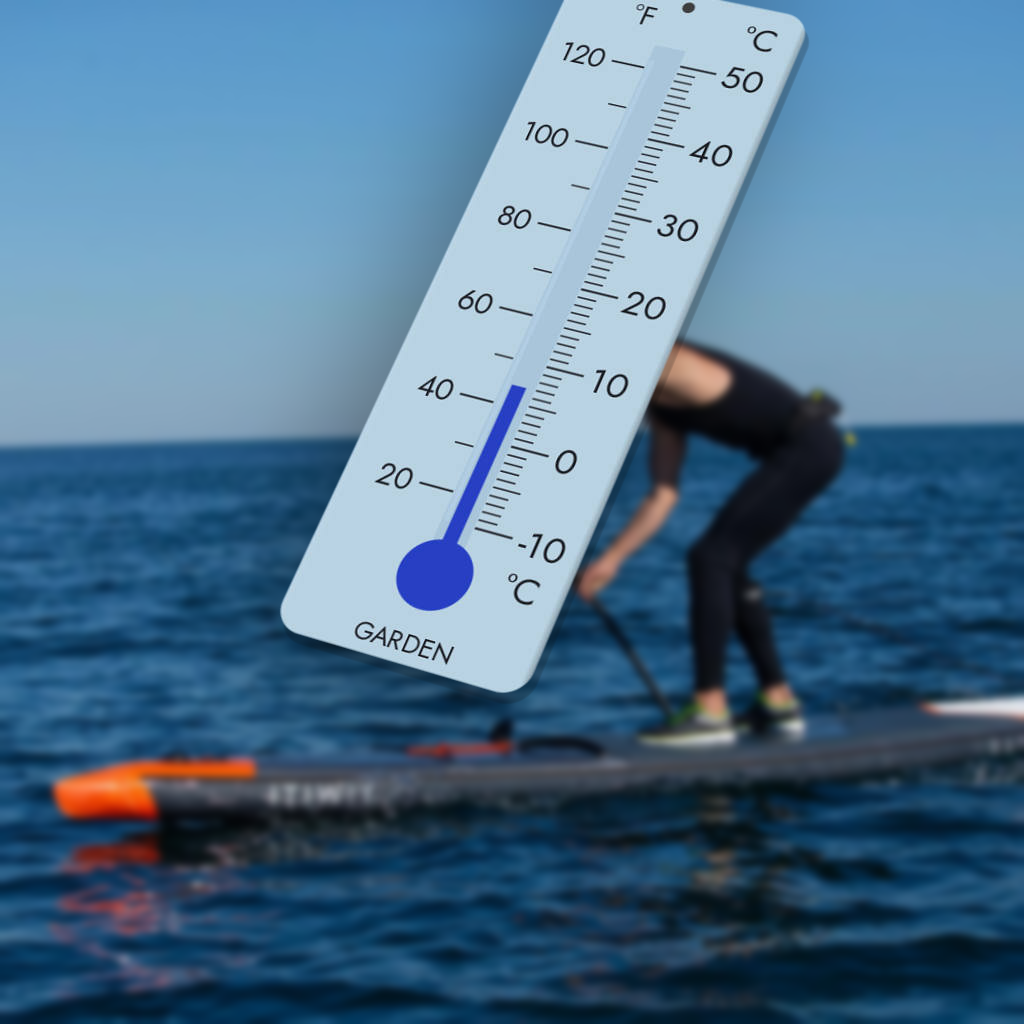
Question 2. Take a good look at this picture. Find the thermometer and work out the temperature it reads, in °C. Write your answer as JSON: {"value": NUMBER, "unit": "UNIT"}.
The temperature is {"value": 7, "unit": "°C"}
